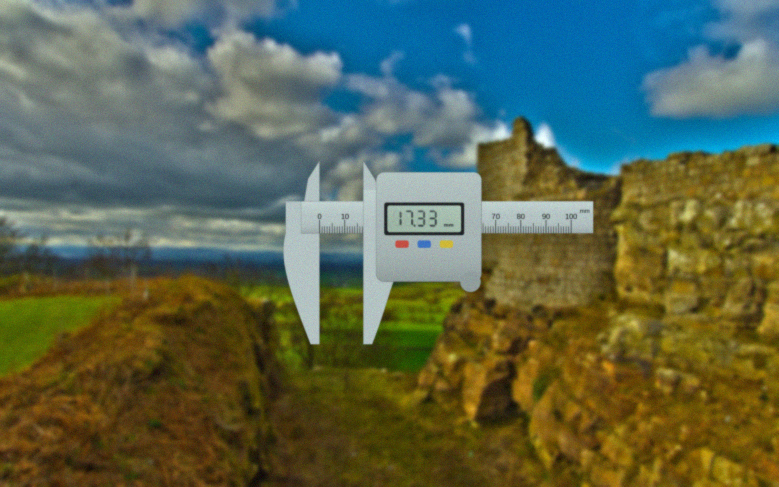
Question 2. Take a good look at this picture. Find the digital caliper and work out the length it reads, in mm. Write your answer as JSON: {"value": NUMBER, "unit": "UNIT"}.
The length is {"value": 17.33, "unit": "mm"}
